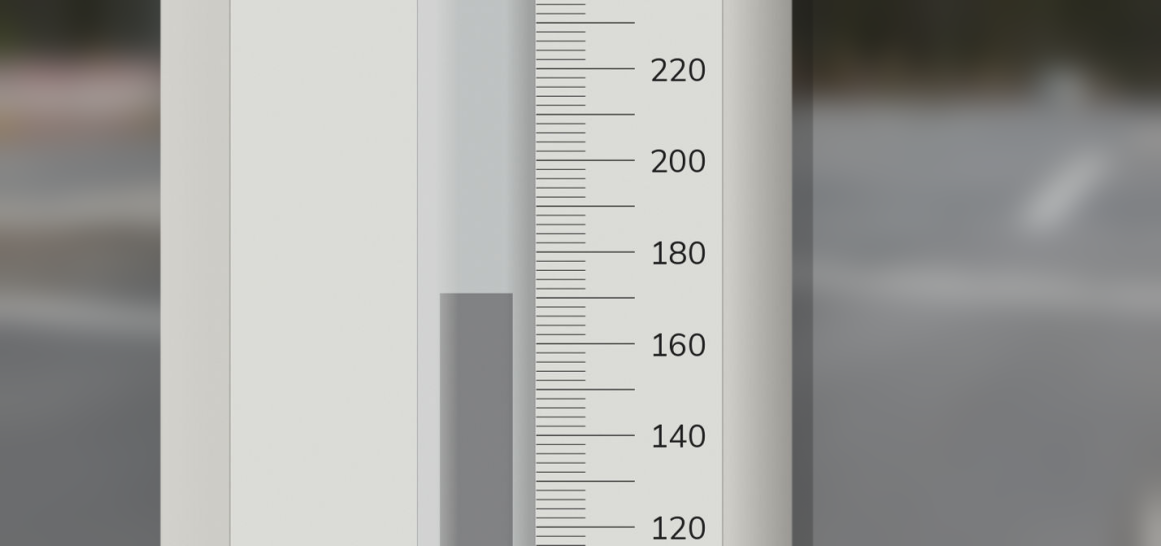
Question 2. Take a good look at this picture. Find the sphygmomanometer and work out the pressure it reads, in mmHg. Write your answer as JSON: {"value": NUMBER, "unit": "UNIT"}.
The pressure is {"value": 171, "unit": "mmHg"}
